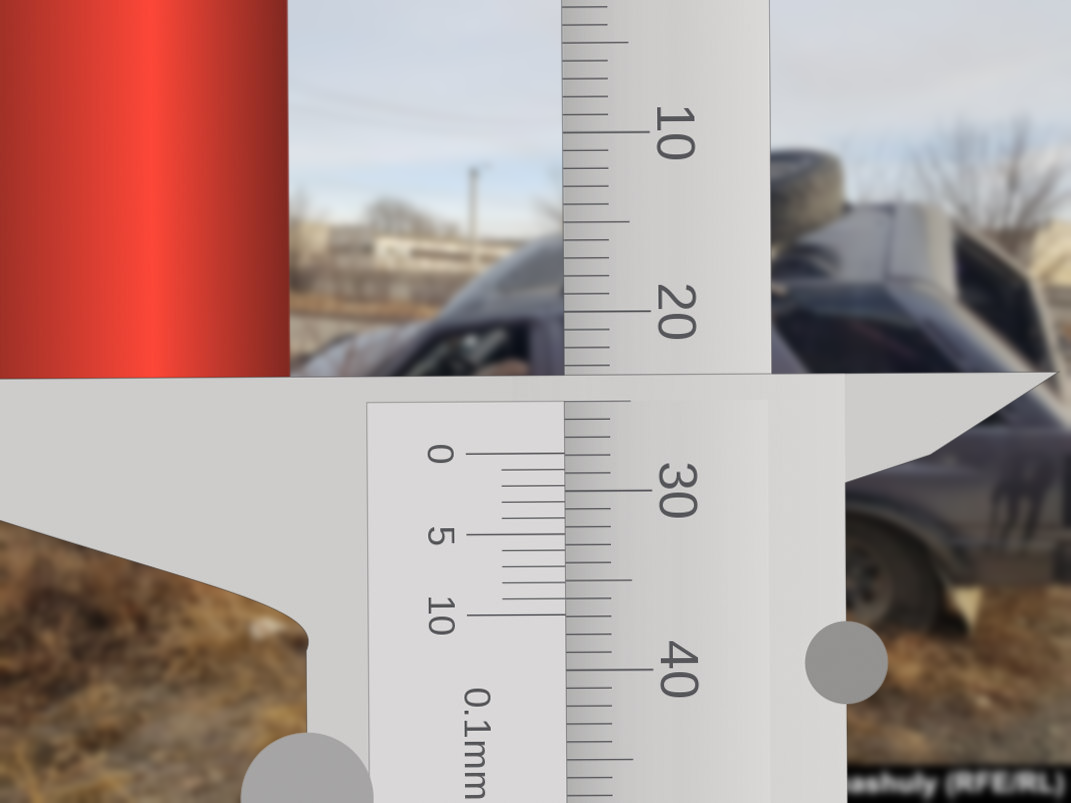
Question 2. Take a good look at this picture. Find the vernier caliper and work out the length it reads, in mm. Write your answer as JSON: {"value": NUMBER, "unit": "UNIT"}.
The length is {"value": 27.9, "unit": "mm"}
